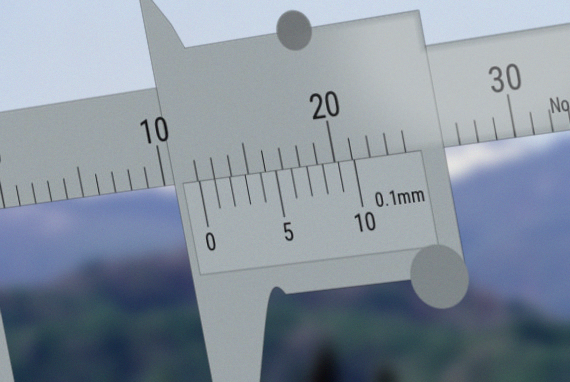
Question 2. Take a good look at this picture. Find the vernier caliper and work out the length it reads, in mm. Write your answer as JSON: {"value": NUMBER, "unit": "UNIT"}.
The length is {"value": 12.1, "unit": "mm"}
